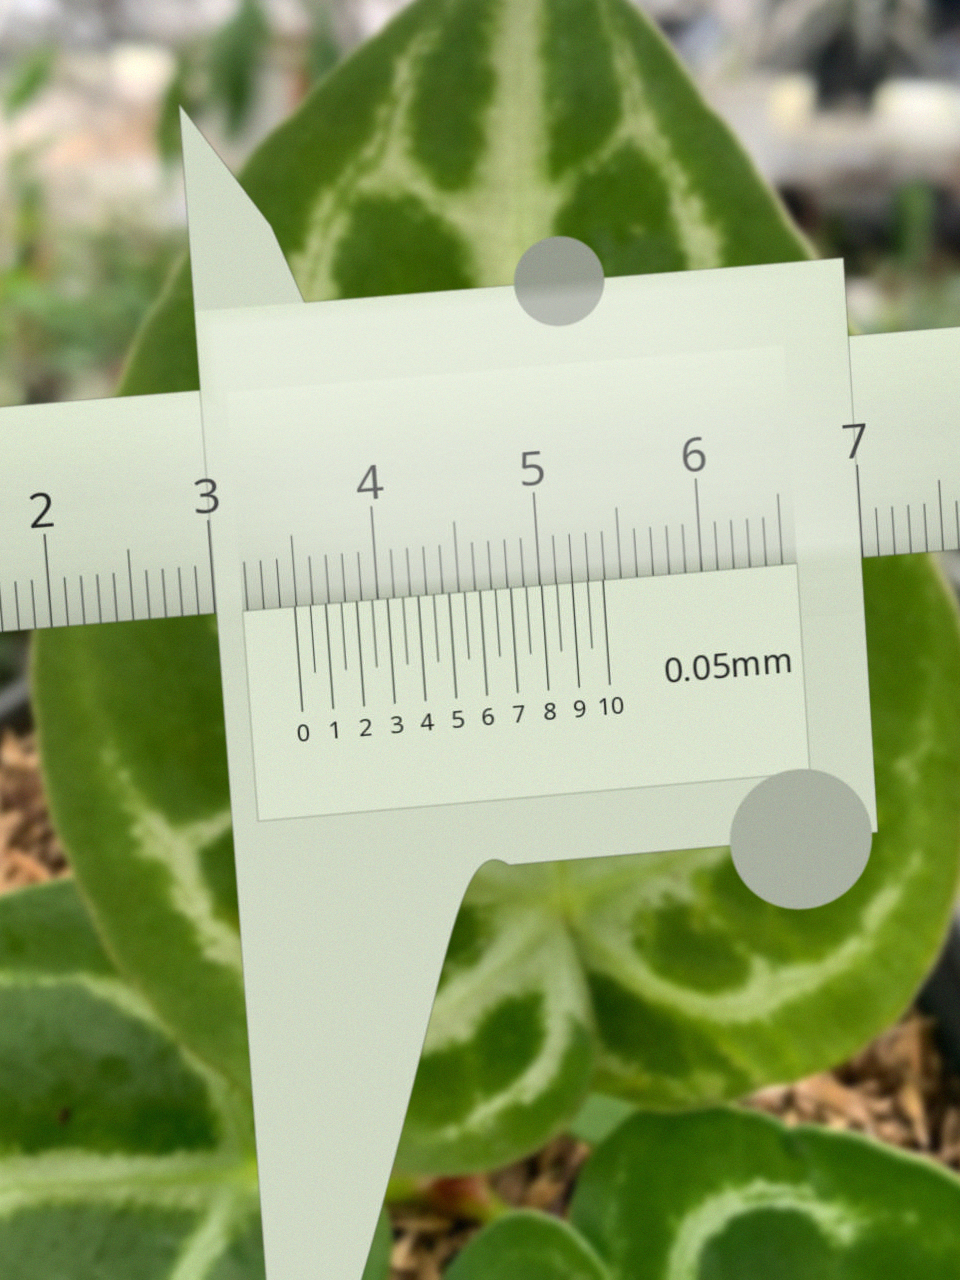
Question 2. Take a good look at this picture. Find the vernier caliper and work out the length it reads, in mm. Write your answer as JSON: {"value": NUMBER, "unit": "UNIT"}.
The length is {"value": 34.9, "unit": "mm"}
